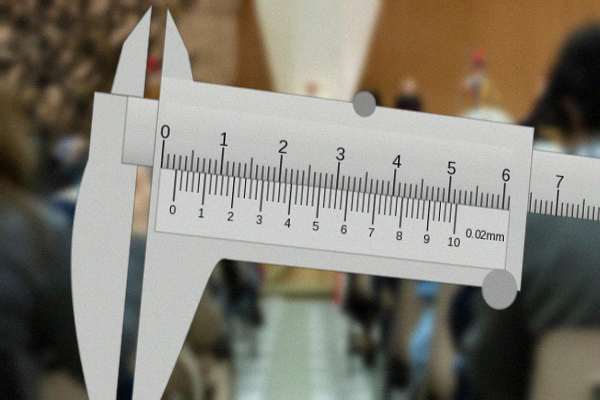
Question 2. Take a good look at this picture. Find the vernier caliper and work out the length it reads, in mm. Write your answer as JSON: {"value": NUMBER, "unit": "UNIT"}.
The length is {"value": 2.5, "unit": "mm"}
